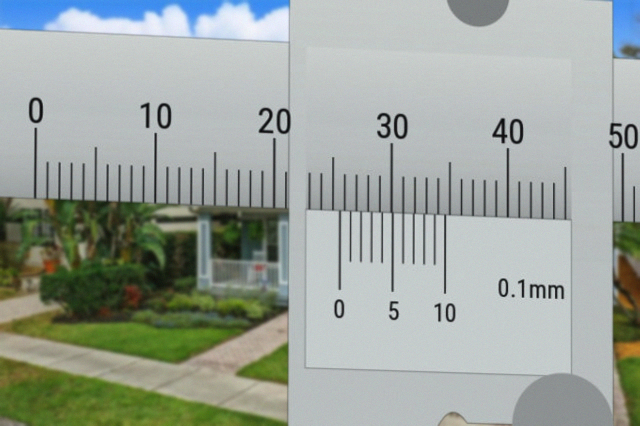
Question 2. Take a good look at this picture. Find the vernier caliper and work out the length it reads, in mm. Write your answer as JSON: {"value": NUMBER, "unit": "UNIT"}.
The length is {"value": 25.6, "unit": "mm"}
